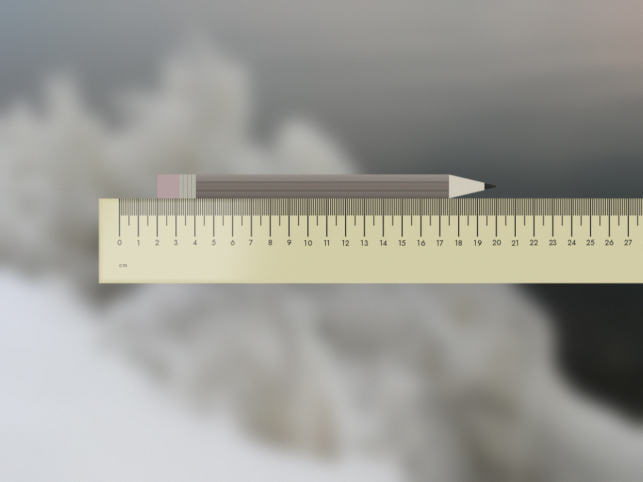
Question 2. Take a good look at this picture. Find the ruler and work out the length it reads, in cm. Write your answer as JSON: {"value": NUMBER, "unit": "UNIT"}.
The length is {"value": 18, "unit": "cm"}
